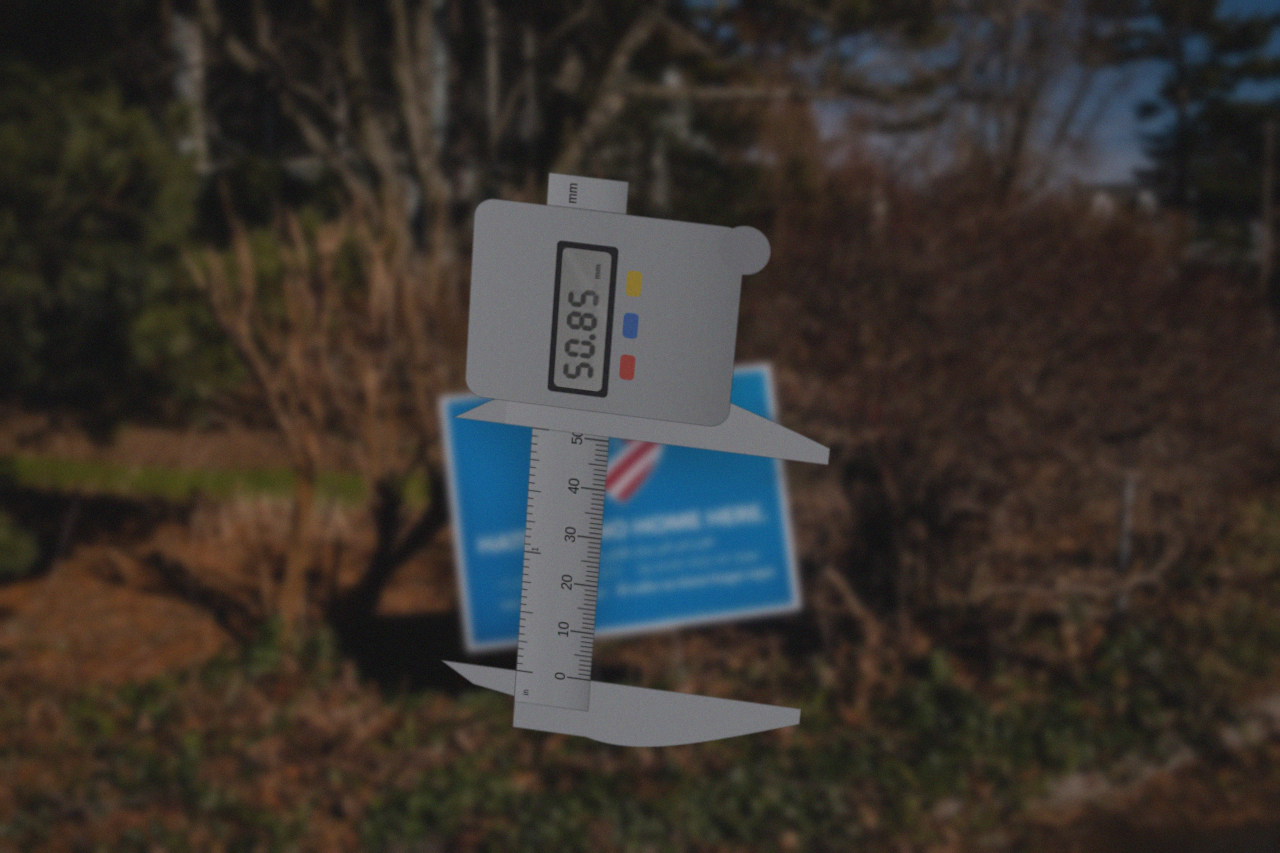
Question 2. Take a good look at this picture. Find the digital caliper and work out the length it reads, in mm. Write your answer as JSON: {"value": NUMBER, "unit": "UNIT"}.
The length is {"value": 50.85, "unit": "mm"}
